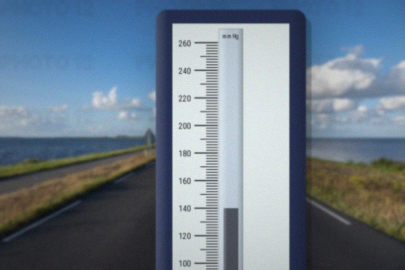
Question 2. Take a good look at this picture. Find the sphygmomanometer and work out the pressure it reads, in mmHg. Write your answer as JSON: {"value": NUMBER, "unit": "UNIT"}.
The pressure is {"value": 140, "unit": "mmHg"}
